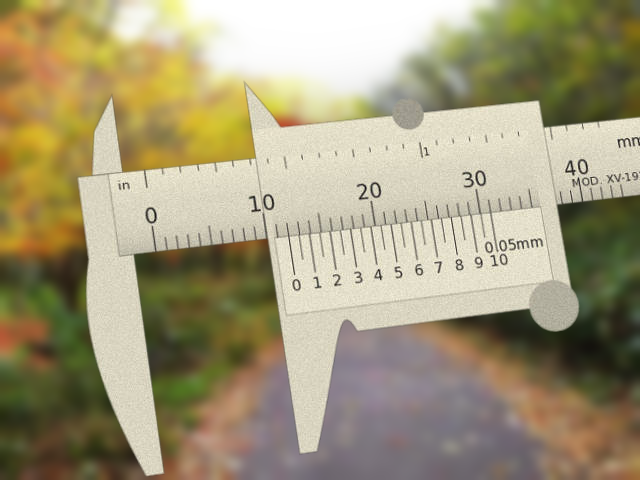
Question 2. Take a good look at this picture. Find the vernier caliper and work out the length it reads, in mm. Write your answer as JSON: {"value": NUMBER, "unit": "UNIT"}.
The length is {"value": 12.0, "unit": "mm"}
